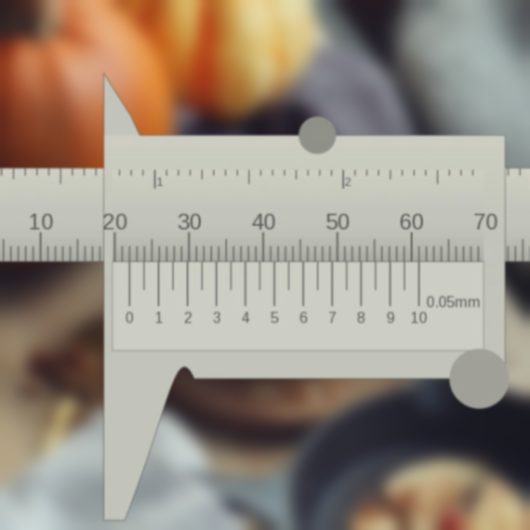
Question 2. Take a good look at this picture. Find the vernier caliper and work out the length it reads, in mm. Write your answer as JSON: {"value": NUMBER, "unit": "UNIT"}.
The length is {"value": 22.0, "unit": "mm"}
